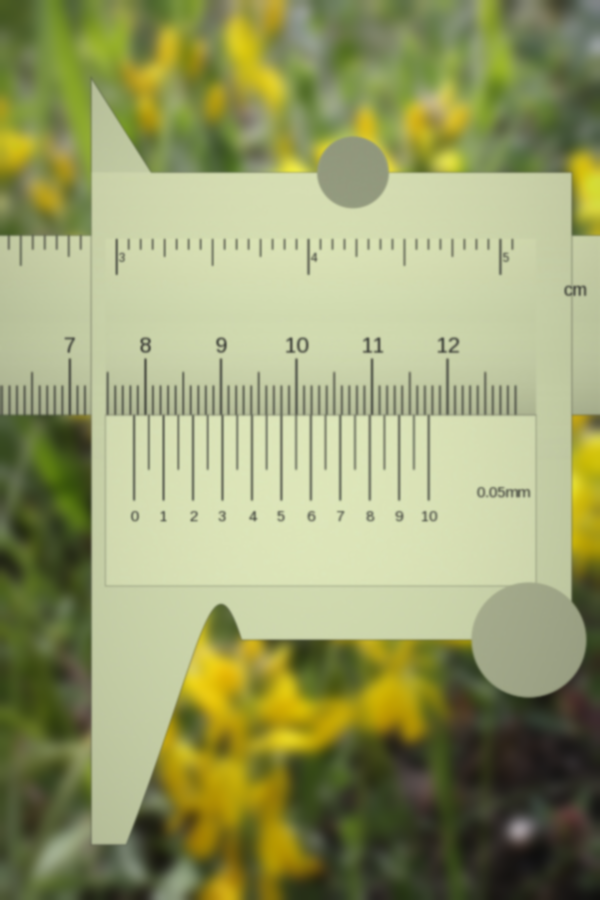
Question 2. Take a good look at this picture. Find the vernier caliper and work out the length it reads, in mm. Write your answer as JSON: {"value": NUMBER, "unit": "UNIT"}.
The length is {"value": 78.5, "unit": "mm"}
